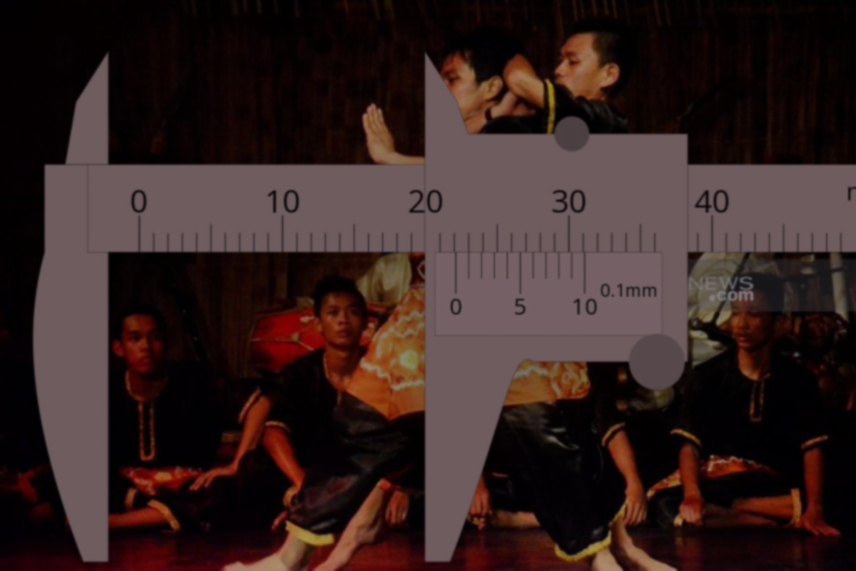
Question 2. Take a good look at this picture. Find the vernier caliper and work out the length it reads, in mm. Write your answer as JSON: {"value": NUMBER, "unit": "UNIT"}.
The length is {"value": 22.1, "unit": "mm"}
